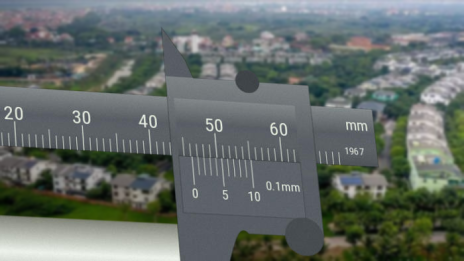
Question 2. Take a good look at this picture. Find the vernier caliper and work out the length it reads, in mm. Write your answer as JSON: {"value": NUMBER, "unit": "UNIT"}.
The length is {"value": 46.2, "unit": "mm"}
